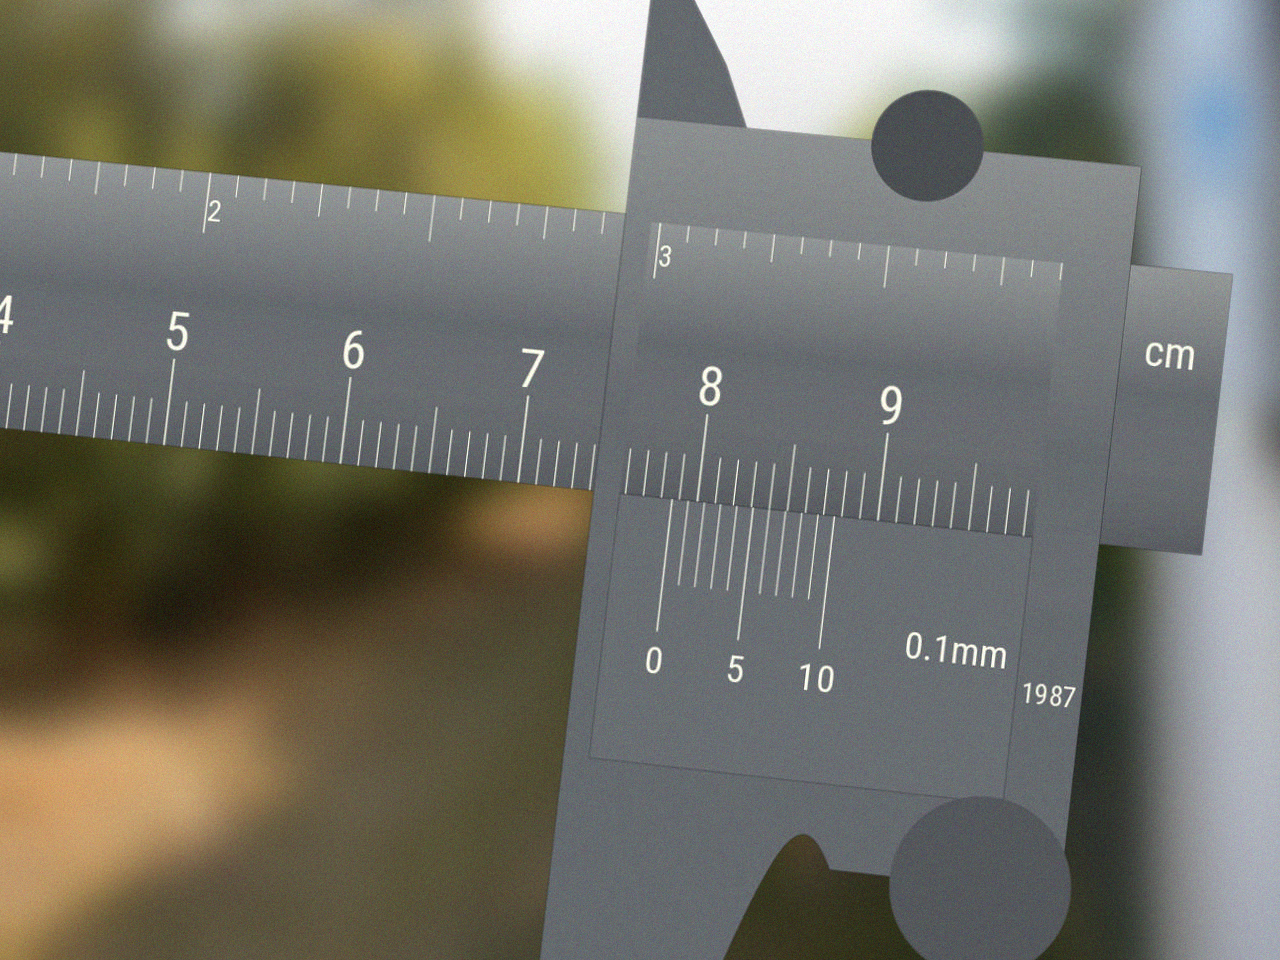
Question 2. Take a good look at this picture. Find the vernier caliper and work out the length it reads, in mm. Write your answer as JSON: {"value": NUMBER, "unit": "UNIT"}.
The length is {"value": 78.6, "unit": "mm"}
